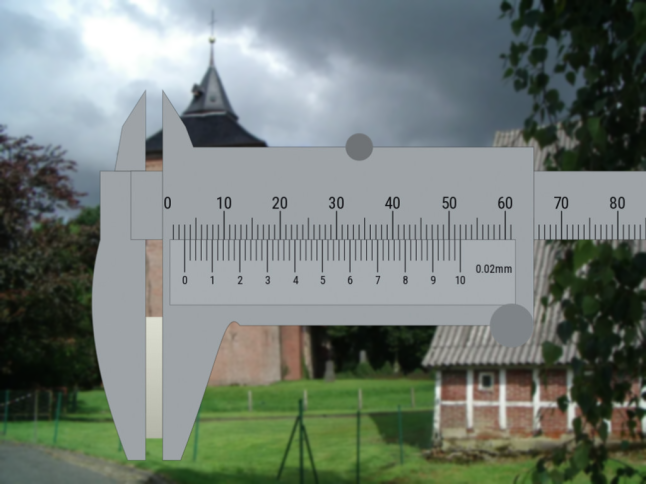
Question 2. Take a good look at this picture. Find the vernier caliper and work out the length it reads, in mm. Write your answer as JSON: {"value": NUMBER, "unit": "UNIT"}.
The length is {"value": 3.0, "unit": "mm"}
